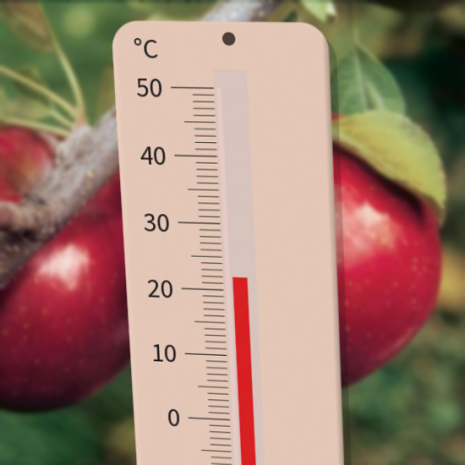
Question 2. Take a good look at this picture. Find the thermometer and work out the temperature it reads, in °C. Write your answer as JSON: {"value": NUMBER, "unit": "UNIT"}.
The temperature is {"value": 22, "unit": "°C"}
